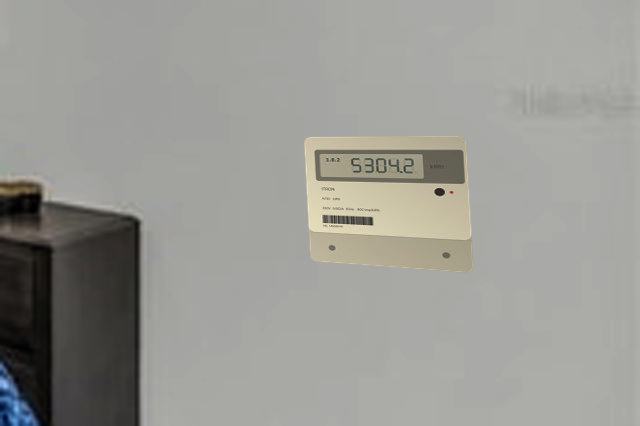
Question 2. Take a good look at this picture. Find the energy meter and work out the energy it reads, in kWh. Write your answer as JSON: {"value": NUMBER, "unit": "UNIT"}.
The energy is {"value": 5304.2, "unit": "kWh"}
